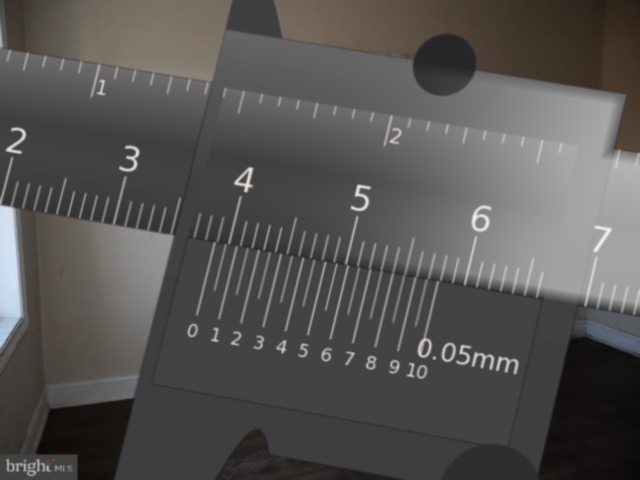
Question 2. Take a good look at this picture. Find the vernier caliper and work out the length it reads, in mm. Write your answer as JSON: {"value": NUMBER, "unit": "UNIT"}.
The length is {"value": 38.8, "unit": "mm"}
